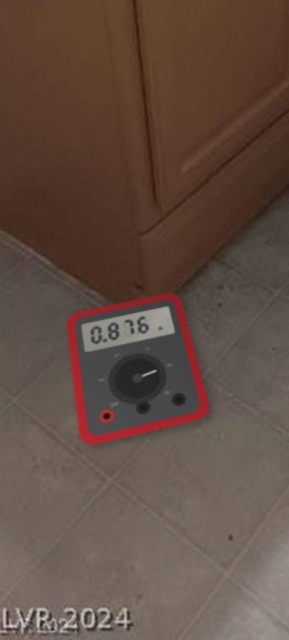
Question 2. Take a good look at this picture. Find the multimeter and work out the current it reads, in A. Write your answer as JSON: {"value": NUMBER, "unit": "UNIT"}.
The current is {"value": 0.876, "unit": "A"}
